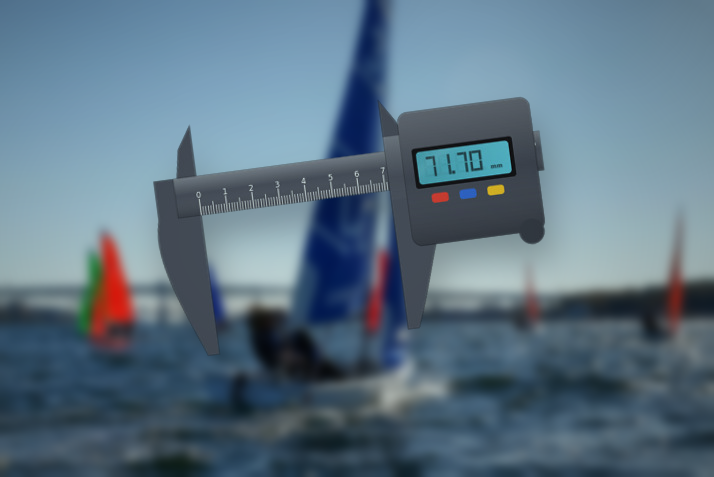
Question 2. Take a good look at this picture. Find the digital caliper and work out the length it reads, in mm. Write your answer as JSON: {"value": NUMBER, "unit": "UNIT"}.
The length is {"value": 71.70, "unit": "mm"}
